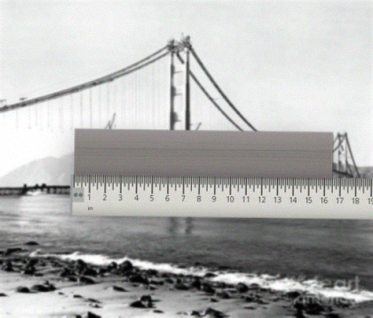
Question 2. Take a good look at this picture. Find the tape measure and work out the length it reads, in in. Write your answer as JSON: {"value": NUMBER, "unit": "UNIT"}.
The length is {"value": 16.5, "unit": "in"}
